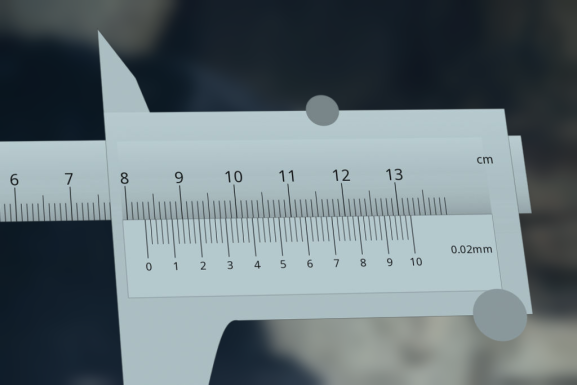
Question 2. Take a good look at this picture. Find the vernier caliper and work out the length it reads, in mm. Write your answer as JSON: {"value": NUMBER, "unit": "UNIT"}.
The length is {"value": 83.2, "unit": "mm"}
